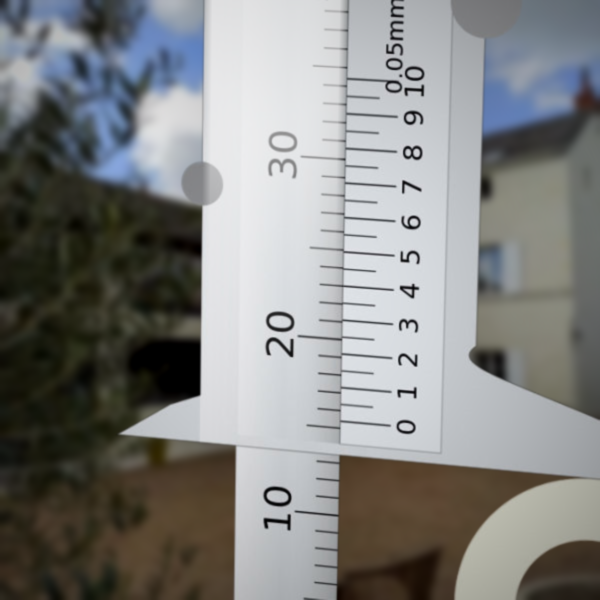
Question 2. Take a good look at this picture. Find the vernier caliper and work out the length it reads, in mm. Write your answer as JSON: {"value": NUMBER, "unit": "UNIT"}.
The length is {"value": 15.4, "unit": "mm"}
